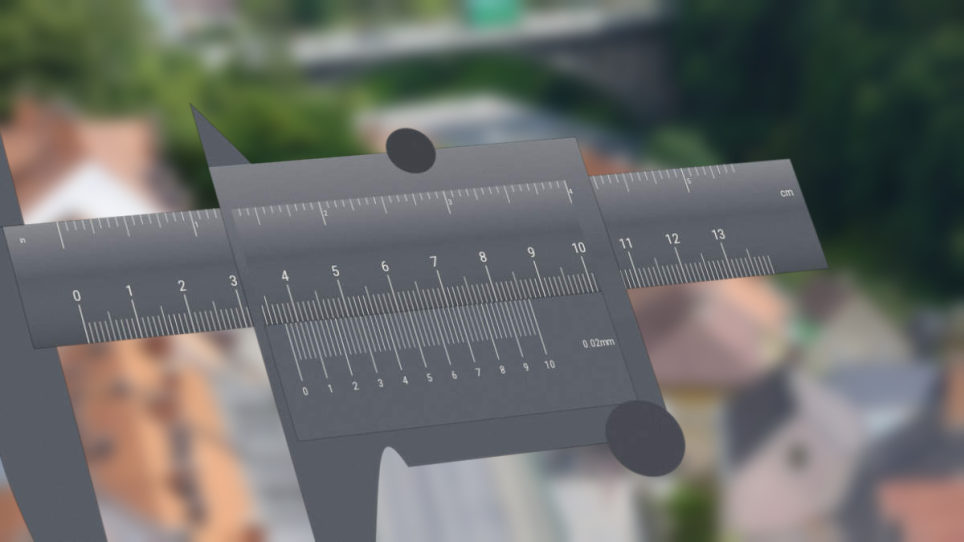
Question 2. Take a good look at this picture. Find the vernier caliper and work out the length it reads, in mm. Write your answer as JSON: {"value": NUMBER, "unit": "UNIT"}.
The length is {"value": 37.5, "unit": "mm"}
